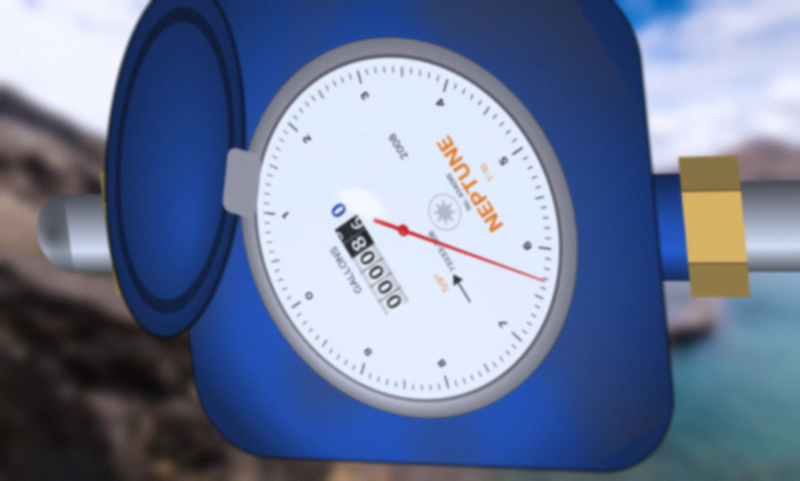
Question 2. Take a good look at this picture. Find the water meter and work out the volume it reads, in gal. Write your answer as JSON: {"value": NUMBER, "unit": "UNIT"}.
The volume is {"value": 856.3, "unit": "gal"}
